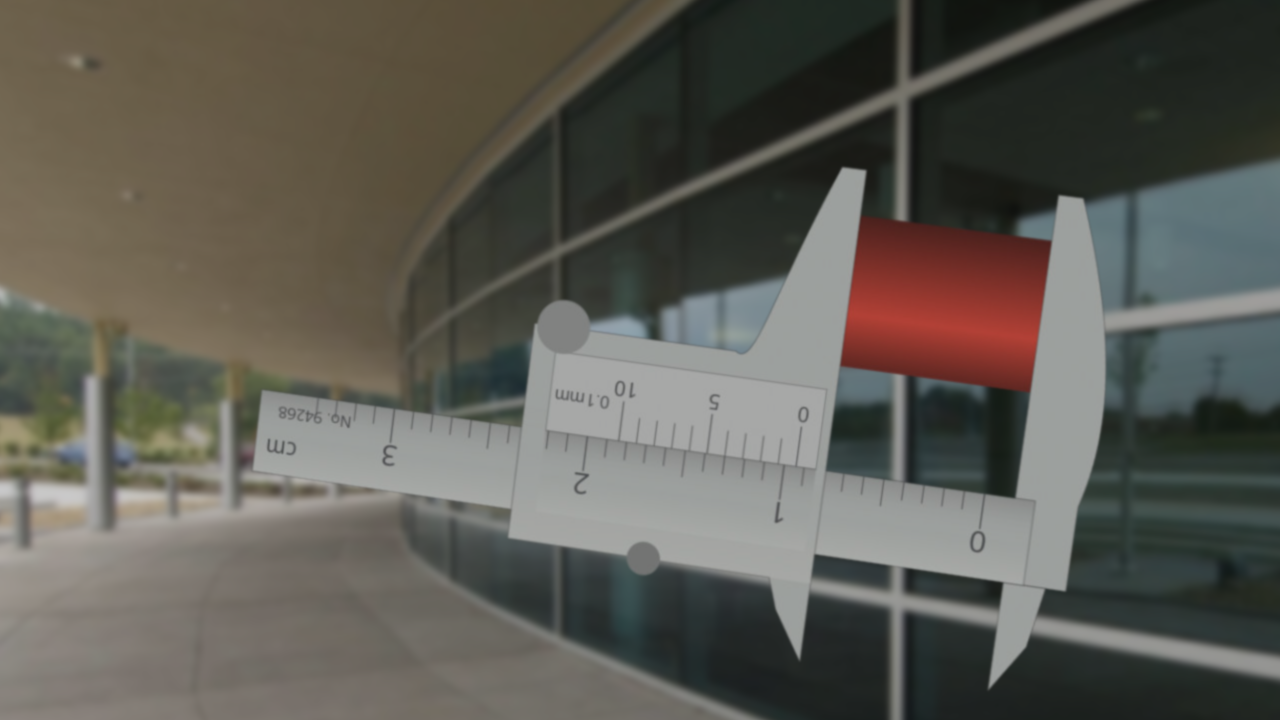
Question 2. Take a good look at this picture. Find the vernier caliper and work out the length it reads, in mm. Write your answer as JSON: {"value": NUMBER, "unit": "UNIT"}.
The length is {"value": 9.4, "unit": "mm"}
